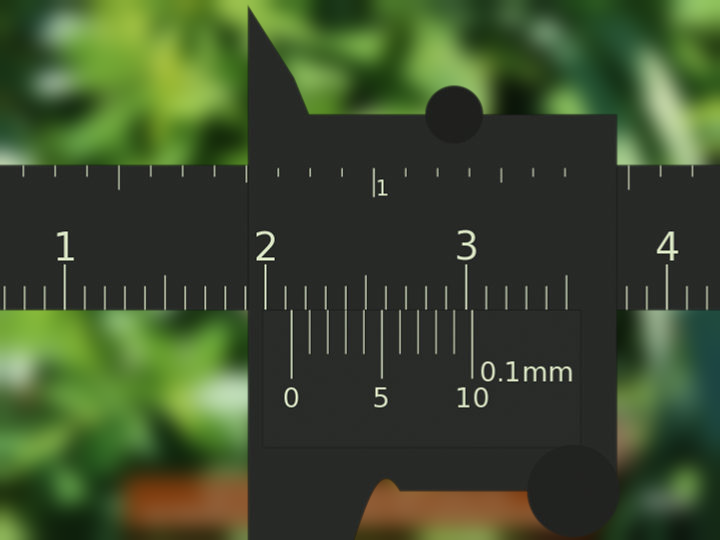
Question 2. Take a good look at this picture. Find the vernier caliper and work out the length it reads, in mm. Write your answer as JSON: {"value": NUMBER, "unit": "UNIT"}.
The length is {"value": 21.3, "unit": "mm"}
